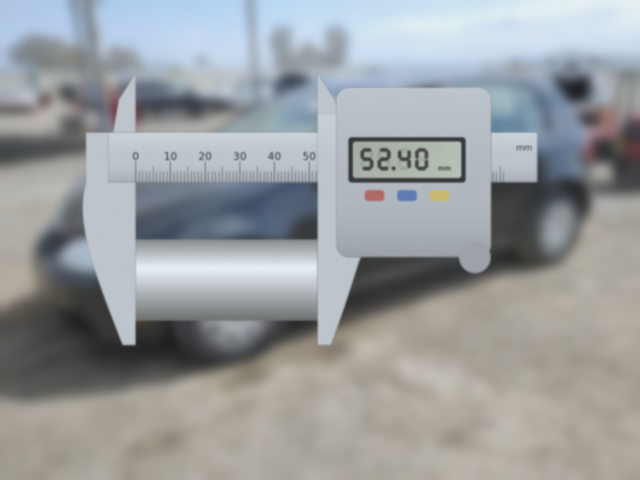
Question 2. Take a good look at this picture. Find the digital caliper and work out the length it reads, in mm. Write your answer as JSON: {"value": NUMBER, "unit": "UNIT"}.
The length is {"value": 52.40, "unit": "mm"}
